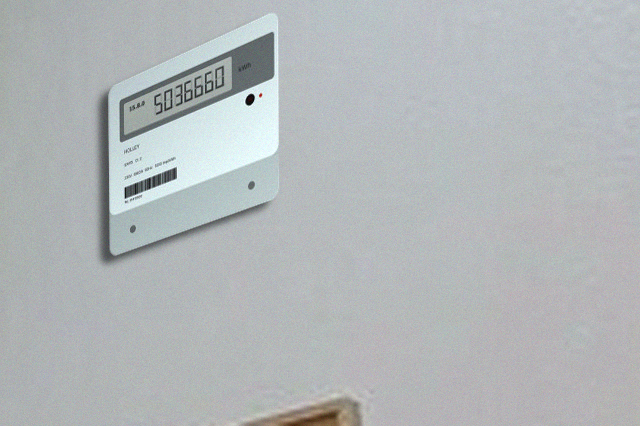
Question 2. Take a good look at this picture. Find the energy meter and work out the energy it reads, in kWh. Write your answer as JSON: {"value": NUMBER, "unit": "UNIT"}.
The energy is {"value": 5036660, "unit": "kWh"}
